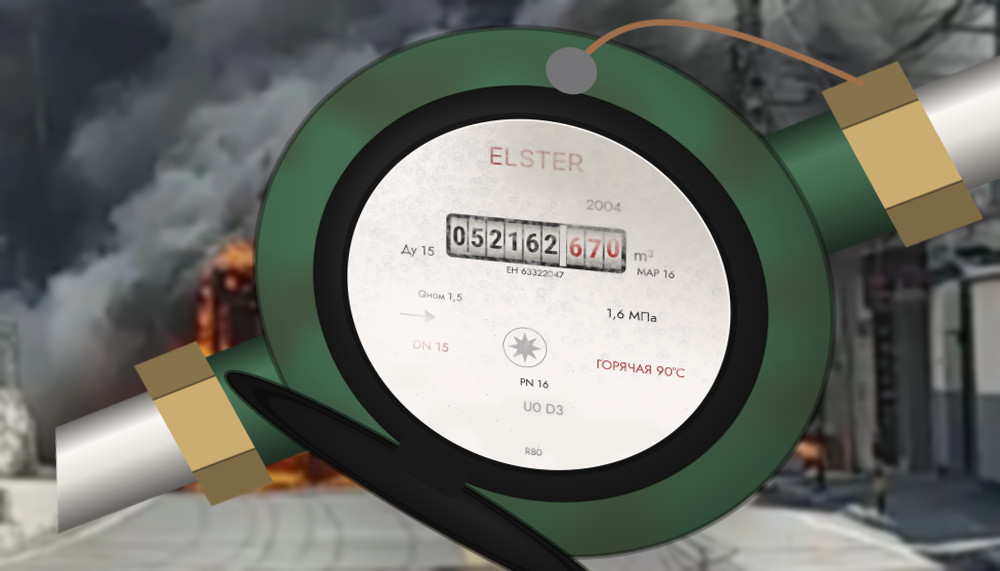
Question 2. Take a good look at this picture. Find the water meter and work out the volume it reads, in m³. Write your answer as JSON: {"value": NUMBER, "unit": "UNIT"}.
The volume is {"value": 52162.670, "unit": "m³"}
